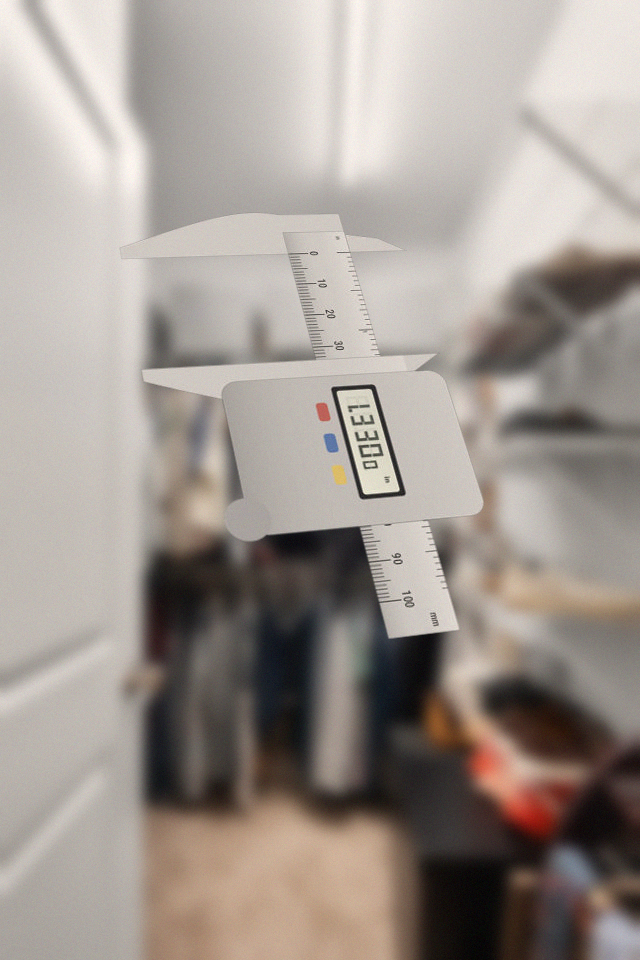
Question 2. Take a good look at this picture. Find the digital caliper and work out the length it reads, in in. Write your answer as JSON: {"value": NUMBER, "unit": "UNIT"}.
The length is {"value": 1.3300, "unit": "in"}
